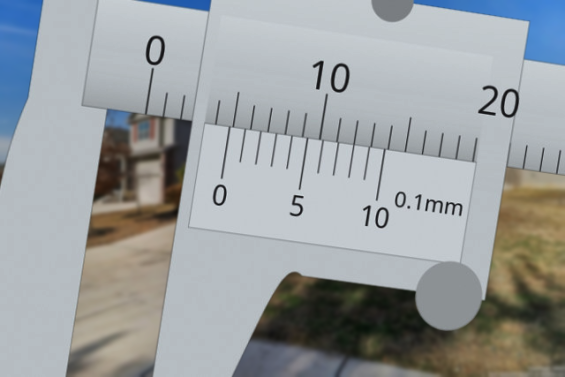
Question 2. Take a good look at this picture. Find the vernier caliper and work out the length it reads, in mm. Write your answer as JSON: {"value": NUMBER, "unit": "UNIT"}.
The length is {"value": 4.8, "unit": "mm"}
